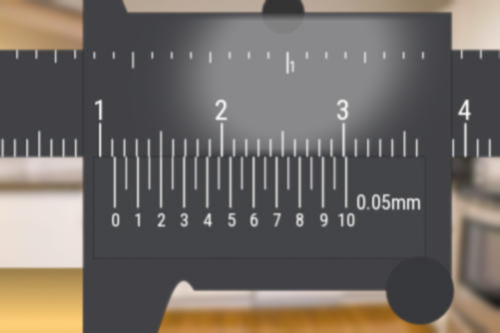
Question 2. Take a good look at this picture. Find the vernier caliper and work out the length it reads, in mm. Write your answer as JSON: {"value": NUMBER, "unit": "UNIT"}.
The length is {"value": 11.2, "unit": "mm"}
